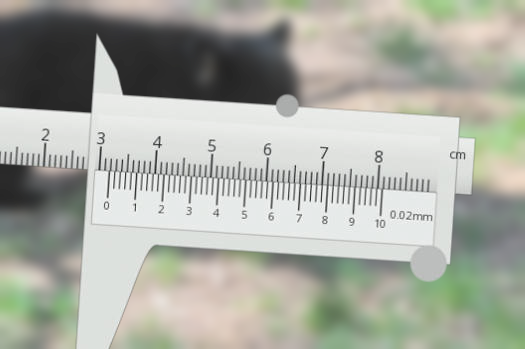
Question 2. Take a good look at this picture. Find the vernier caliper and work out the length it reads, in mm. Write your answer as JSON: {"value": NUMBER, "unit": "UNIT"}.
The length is {"value": 31.8, "unit": "mm"}
